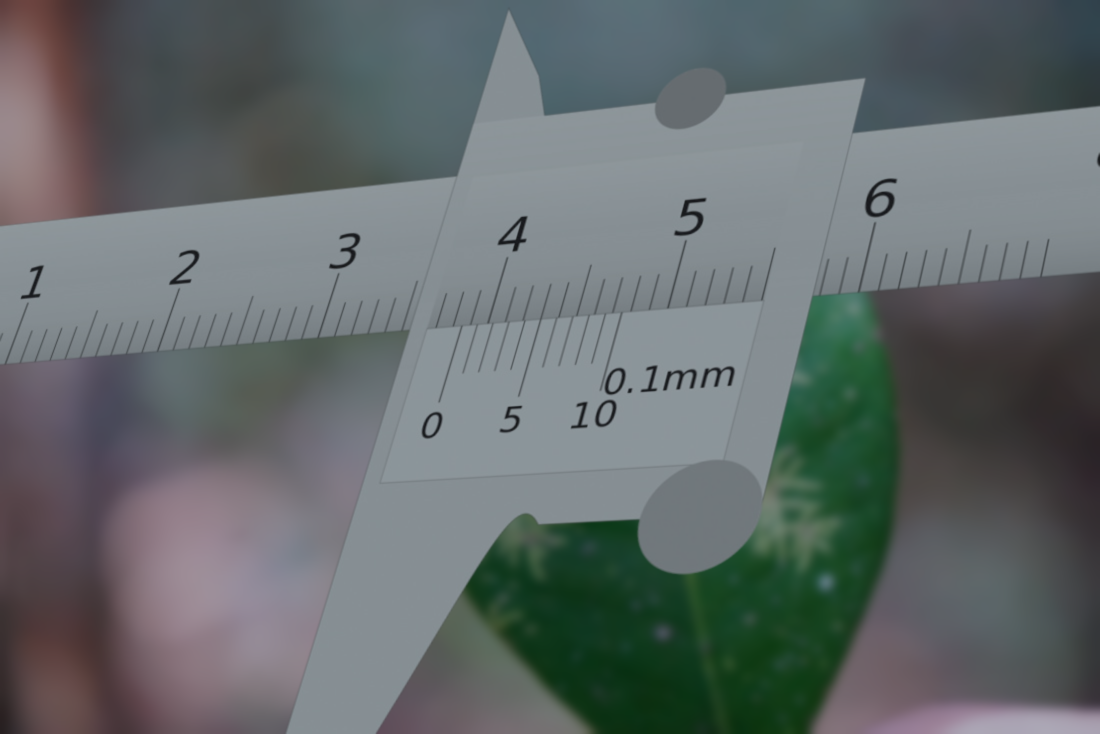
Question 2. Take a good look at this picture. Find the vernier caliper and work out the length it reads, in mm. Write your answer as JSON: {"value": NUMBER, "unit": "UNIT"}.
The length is {"value": 38.5, "unit": "mm"}
